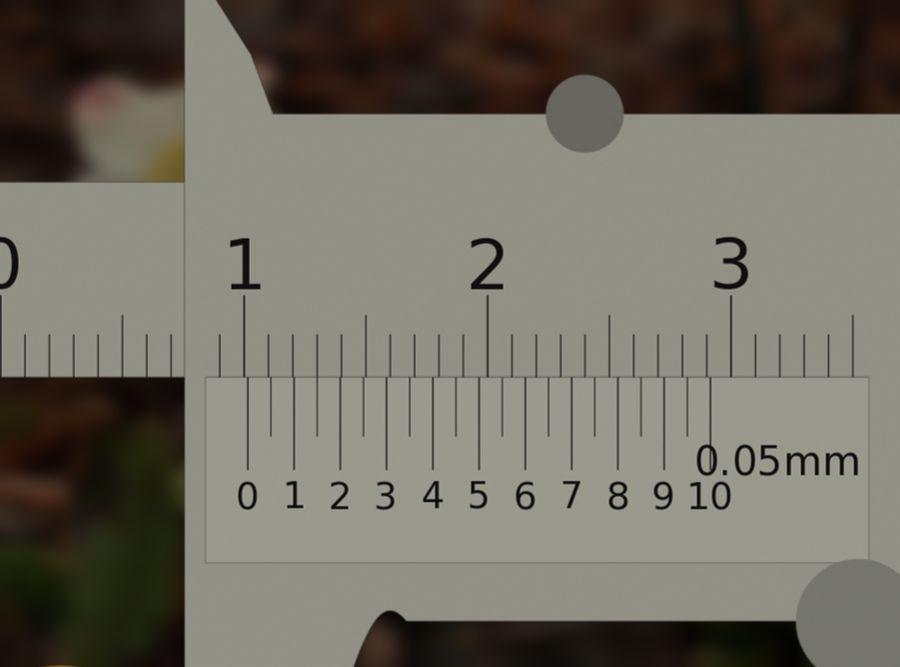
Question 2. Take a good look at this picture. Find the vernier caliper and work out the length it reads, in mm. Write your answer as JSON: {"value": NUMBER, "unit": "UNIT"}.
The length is {"value": 10.15, "unit": "mm"}
